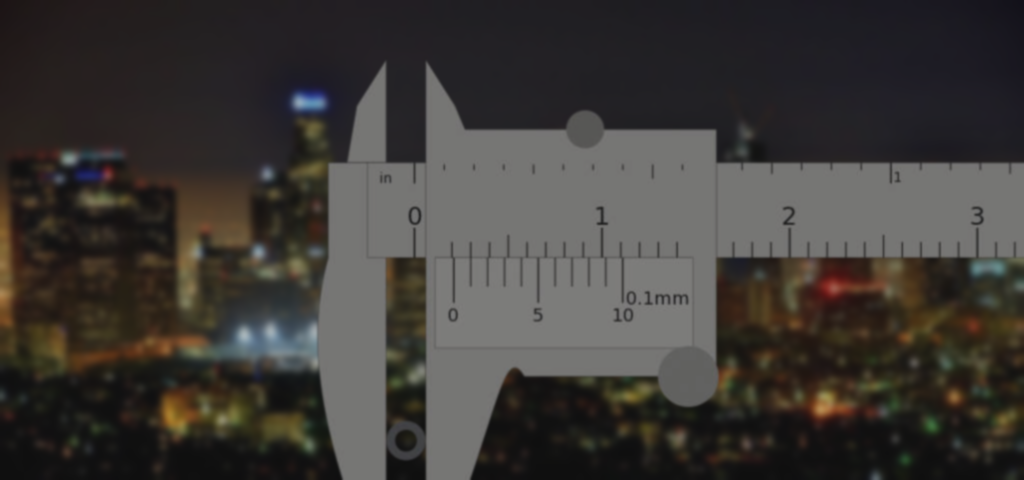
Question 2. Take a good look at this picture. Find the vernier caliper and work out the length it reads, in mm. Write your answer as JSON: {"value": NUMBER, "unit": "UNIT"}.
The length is {"value": 2.1, "unit": "mm"}
